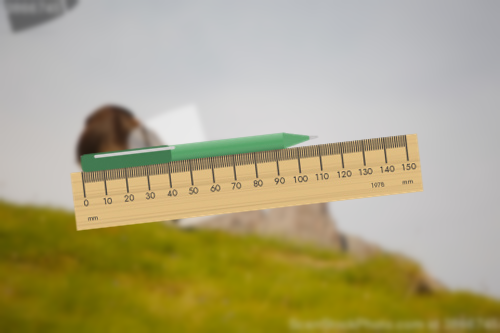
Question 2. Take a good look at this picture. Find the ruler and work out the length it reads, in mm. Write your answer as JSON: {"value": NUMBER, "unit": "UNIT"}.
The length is {"value": 110, "unit": "mm"}
